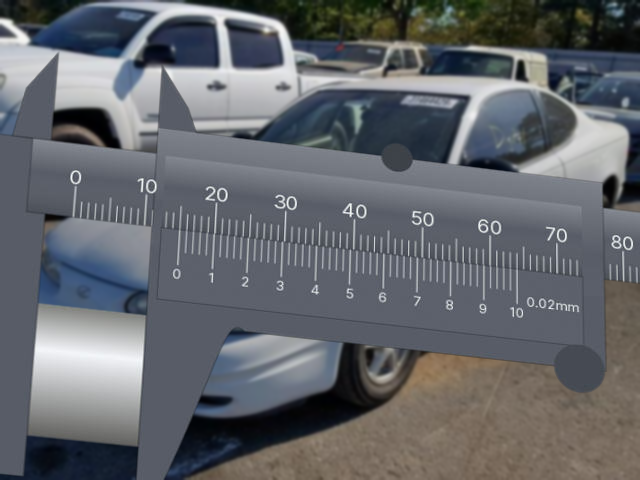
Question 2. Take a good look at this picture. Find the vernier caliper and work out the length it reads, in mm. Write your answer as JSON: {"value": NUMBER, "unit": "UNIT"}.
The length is {"value": 15.0, "unit": "mm"}
